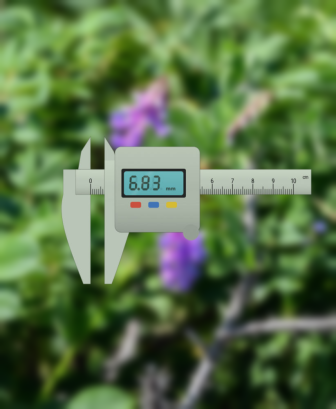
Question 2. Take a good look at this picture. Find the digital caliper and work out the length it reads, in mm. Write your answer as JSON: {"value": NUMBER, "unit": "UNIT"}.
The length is {"value": 6.83, "unit": "mm"}
